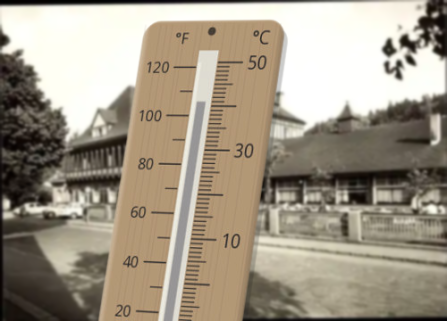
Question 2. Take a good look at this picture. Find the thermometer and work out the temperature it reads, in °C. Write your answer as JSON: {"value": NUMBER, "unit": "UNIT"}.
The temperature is {"value": 41, "unit": "°C"}
